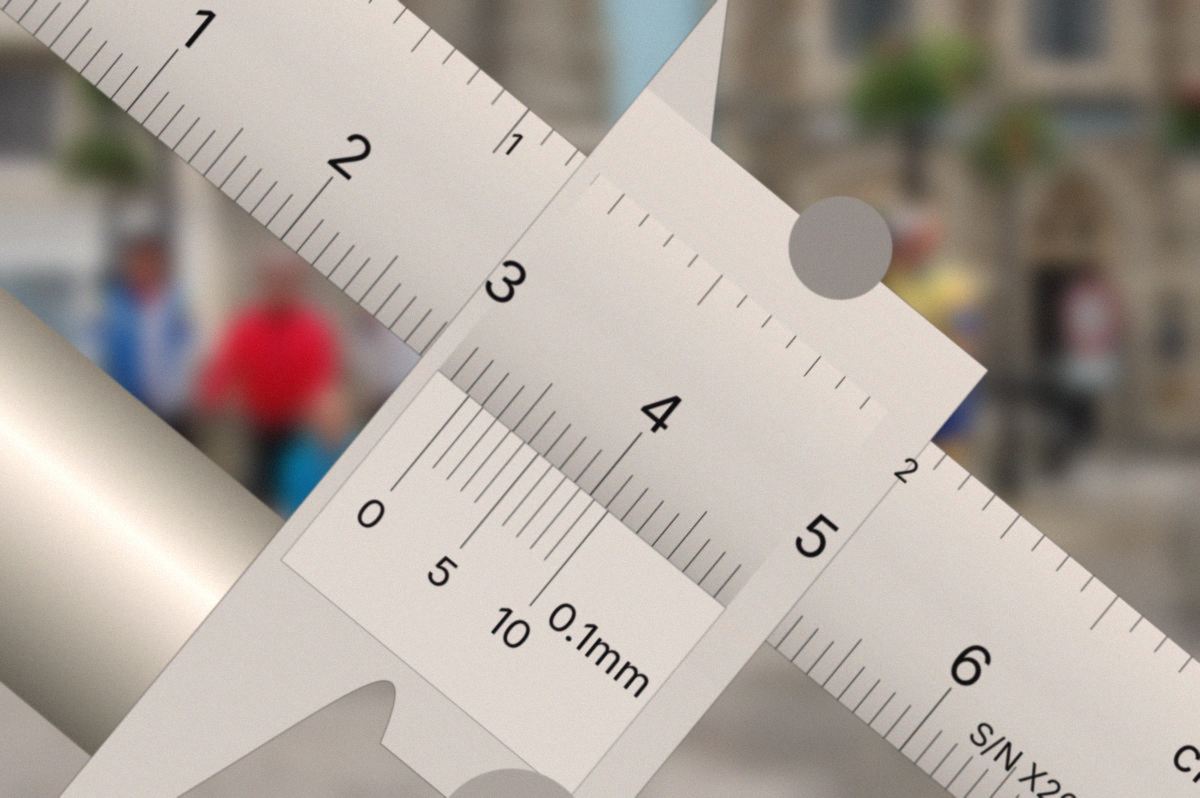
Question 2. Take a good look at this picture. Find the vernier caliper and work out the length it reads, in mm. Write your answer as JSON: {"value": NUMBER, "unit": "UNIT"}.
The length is {"value": 32.2, "unit": "mm"}
